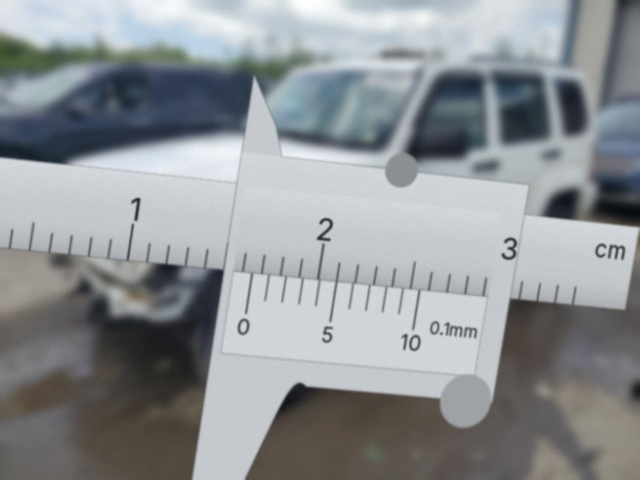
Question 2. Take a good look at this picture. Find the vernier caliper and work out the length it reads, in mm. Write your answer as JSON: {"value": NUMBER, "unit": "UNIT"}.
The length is {"value": 16.5, "unit": "mm"}
